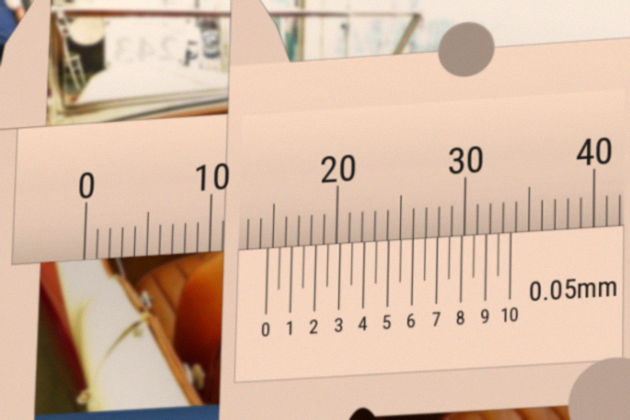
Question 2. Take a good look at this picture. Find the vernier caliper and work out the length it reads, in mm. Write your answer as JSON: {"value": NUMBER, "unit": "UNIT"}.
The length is {"value": 14.6, "unit": "mm"}
